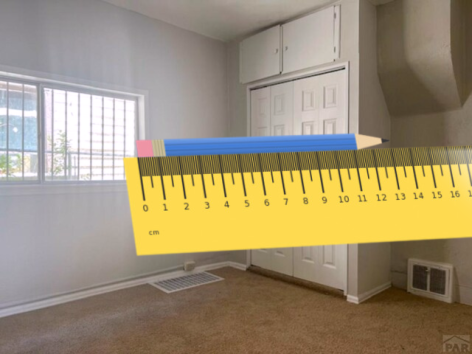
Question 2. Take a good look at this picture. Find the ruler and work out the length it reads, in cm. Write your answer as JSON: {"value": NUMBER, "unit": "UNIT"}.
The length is {"value": 13, "unit": "cm"}
